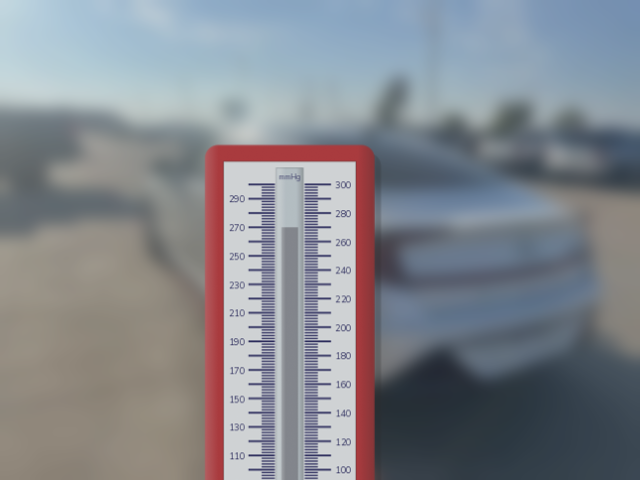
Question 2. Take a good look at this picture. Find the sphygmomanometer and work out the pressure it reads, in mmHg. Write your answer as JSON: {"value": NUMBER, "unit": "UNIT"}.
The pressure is {"value": 270, "unit": "mmHg"}
